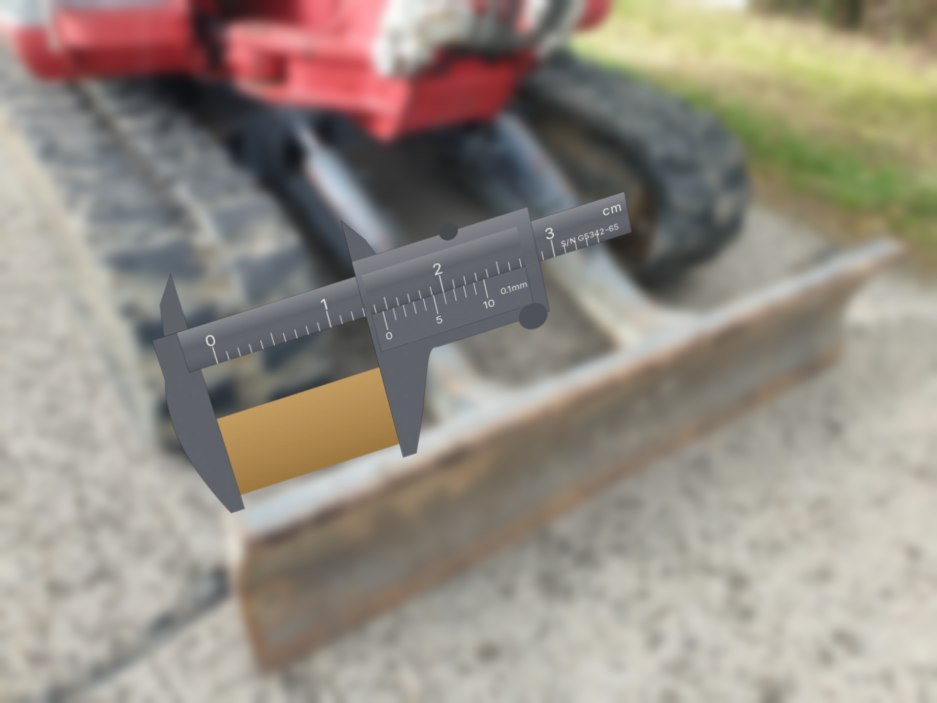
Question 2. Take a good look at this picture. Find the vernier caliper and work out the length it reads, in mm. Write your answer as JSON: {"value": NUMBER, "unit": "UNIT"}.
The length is {"value": 14.6, "unit": "mm"}
